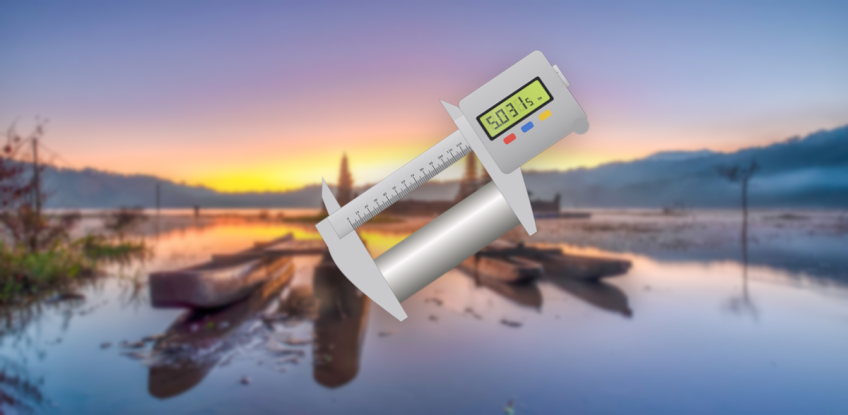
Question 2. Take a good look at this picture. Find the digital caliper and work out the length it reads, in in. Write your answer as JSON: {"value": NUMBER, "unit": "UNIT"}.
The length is {"value": 5.0315, "unit": "in"}
